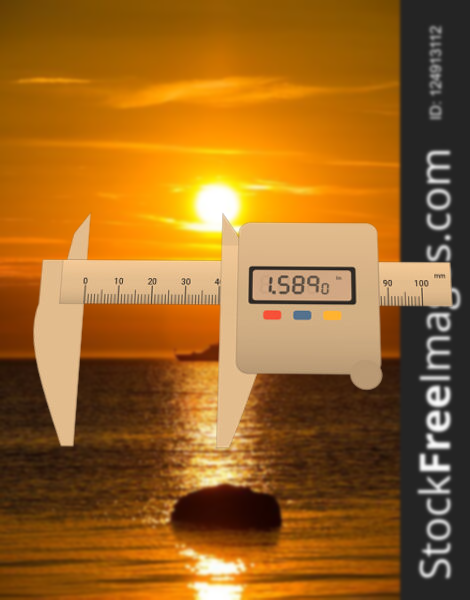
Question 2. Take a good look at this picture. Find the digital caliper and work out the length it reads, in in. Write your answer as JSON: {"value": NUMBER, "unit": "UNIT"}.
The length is {"value": 1.5890, "unit": "in"}
